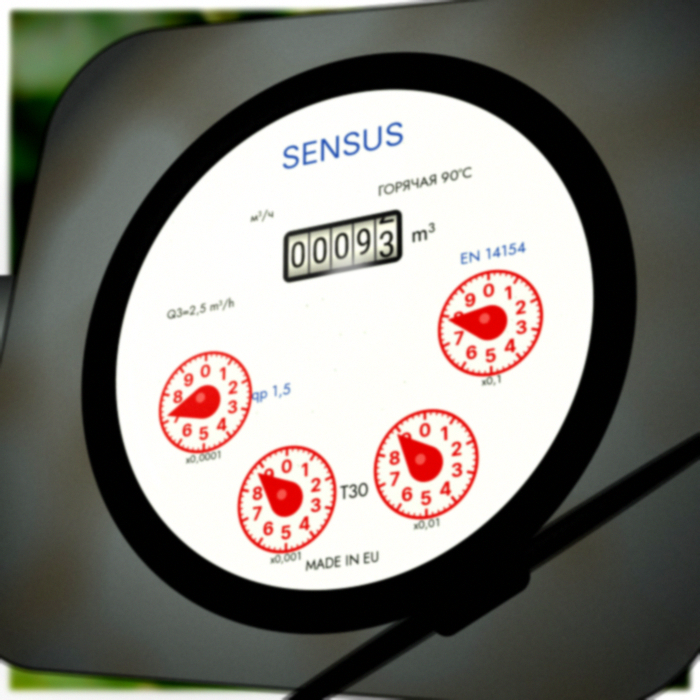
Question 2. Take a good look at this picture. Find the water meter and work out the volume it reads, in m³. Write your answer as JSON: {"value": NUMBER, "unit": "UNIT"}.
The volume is {"value": 92.7887, "unit": "m³"}
